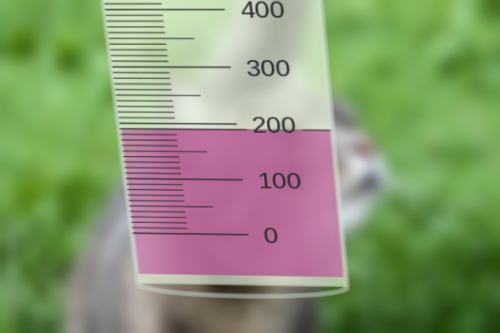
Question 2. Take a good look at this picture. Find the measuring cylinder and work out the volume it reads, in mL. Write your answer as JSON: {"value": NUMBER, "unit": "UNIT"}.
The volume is {"value": 190, "unit": "mL"}
